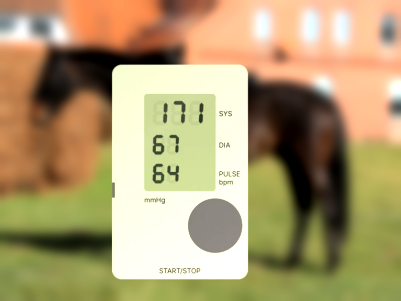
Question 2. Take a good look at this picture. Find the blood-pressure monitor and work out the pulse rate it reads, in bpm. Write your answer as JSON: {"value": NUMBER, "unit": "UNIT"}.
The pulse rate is {"value": 64, "unit": "bpm"}
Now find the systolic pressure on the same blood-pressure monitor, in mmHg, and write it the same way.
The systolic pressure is {"value": 171, "unit": "mmHg"}
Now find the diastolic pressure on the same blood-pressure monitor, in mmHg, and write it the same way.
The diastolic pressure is {"value": 67, "unit": "mmHg"}
